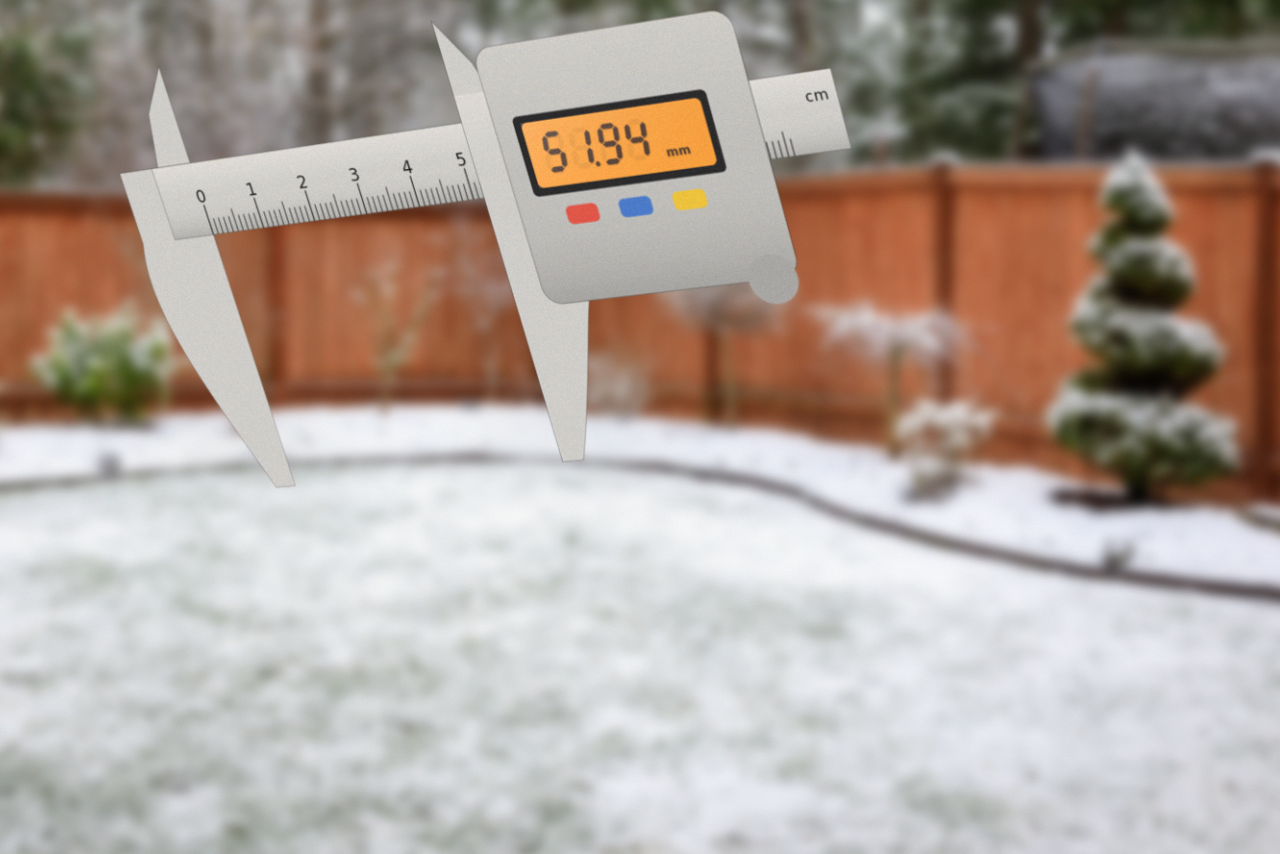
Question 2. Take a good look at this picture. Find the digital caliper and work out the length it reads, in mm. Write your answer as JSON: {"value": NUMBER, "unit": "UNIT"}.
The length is {"value": 51.94, "unit": "mm"}
